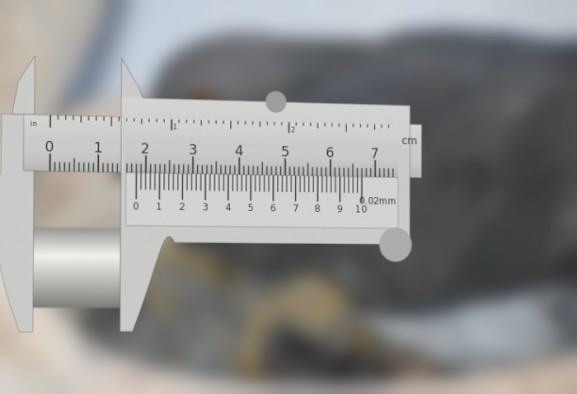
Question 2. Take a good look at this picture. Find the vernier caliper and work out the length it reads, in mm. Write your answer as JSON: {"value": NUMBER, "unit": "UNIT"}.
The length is {"value": 18.0, "unit": "mm"}
